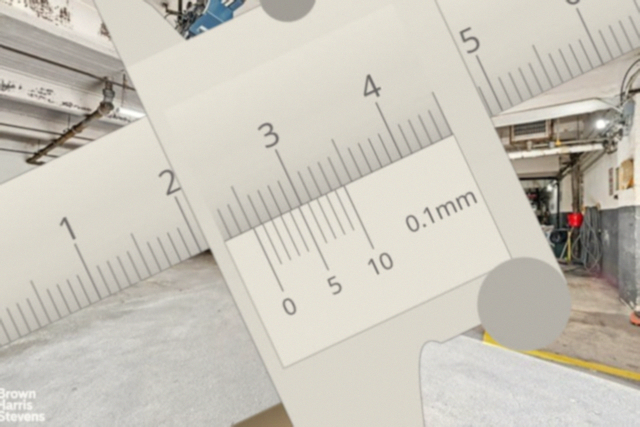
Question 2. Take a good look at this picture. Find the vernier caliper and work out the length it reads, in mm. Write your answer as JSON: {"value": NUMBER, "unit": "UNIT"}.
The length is {"value": 25.2, "unit": "mm"}
